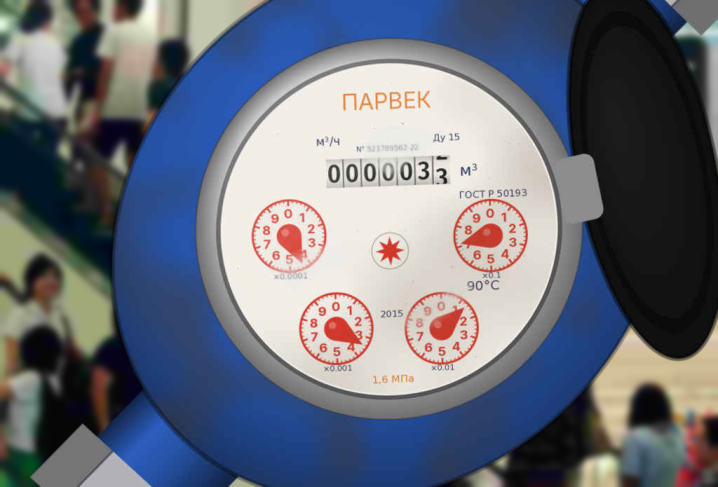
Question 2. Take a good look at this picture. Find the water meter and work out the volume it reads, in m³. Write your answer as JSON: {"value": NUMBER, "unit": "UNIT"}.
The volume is {"value": 32.7134, "unit": "m³"}
